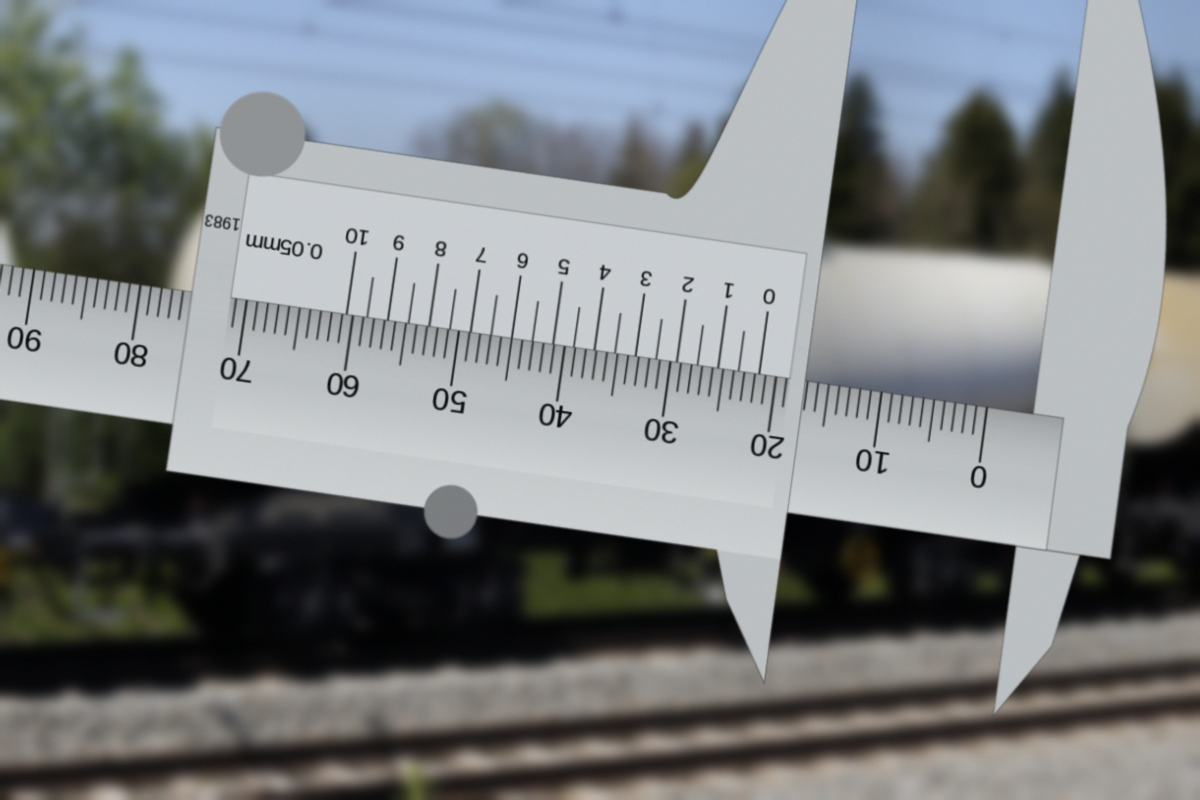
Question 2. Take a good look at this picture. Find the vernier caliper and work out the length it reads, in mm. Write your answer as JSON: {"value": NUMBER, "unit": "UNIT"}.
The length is {"value": 21.6, "unit": "mm"}
